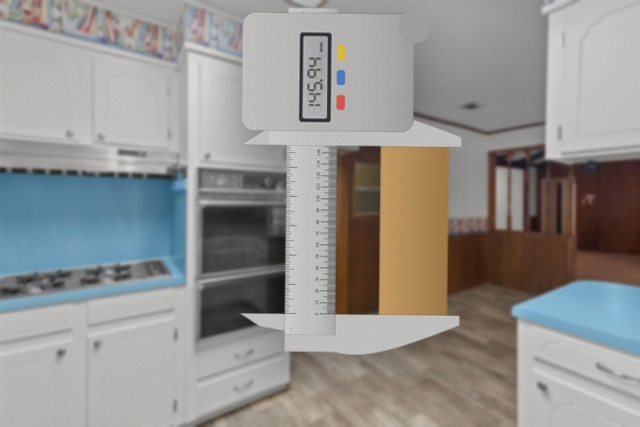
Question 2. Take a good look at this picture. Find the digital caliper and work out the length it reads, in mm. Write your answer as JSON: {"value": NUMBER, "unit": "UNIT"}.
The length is {"value": 145.94, "unit": "mm"}
